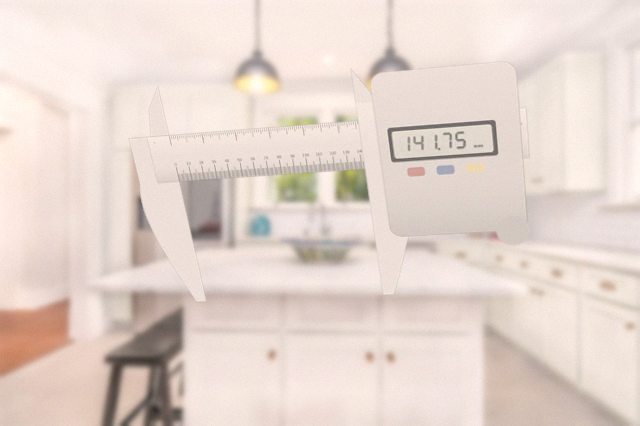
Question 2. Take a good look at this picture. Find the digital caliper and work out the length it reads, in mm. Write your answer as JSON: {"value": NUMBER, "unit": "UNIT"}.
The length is {"value": 141.75, "unit": "mm"}
